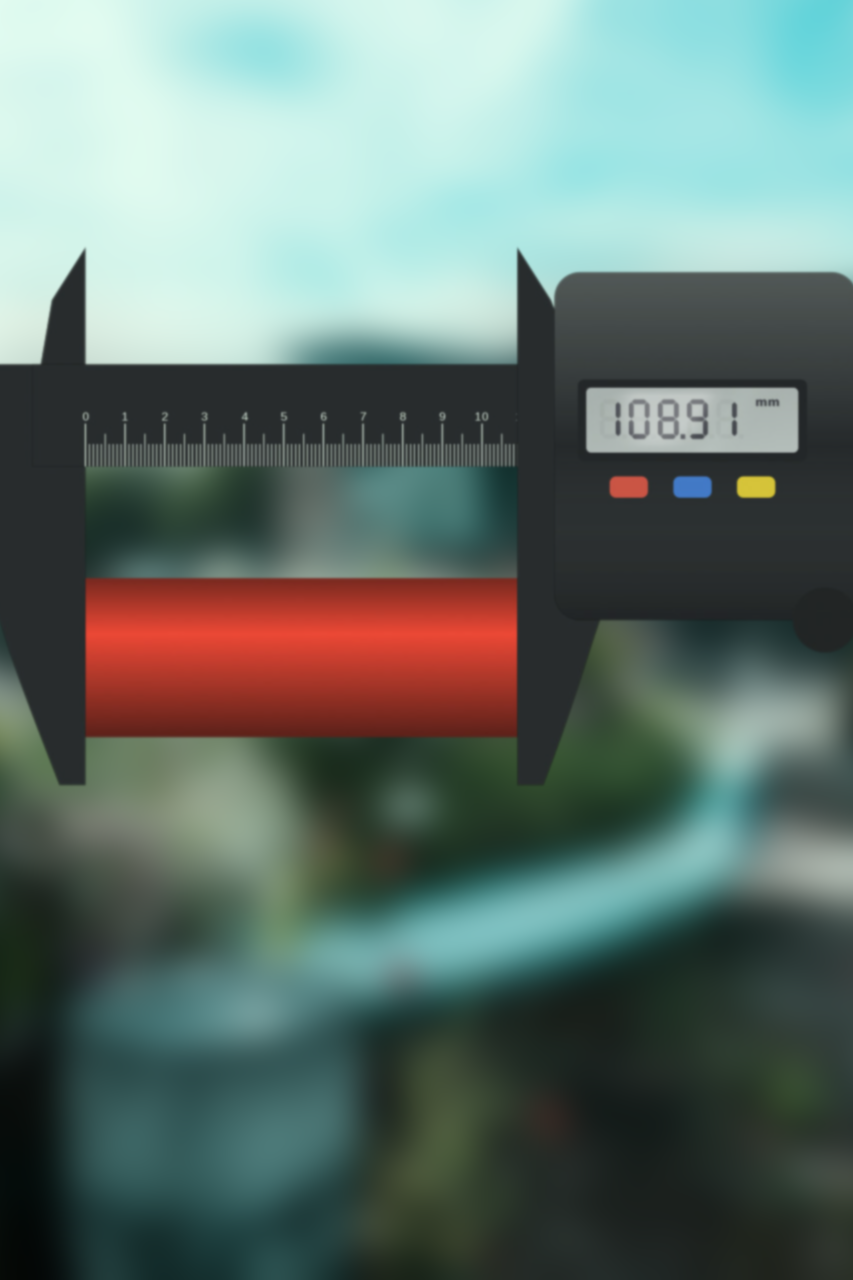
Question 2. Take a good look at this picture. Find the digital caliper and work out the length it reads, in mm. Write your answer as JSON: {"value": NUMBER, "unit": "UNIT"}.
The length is {"value": 108.91, "unit": "mm"}
